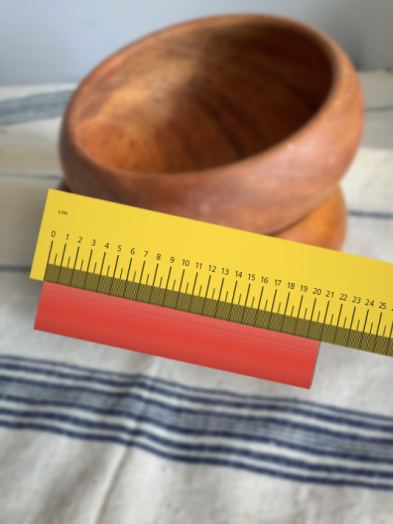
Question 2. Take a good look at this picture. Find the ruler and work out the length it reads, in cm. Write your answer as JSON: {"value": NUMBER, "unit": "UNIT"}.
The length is {"value": 21, "unit": "cm"}
